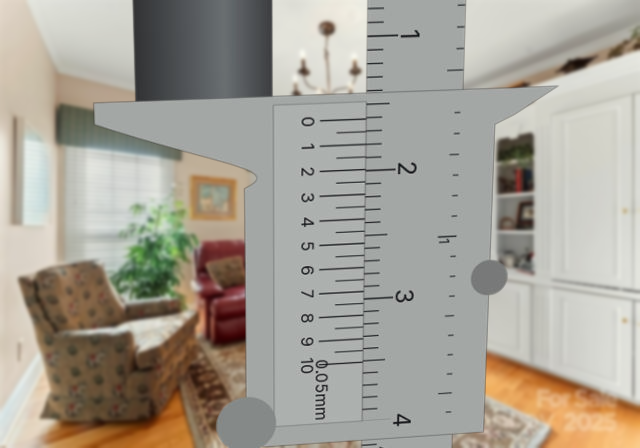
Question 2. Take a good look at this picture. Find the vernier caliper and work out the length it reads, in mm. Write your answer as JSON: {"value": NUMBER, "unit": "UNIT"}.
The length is {"value": 16.1, "unit": "mm"}
